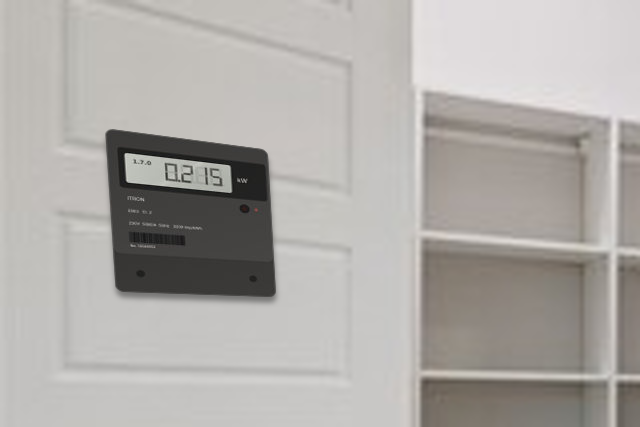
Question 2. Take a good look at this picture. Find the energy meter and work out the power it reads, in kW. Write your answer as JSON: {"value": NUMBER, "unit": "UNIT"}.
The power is {"value": 0.215, "unit": "kW"}
